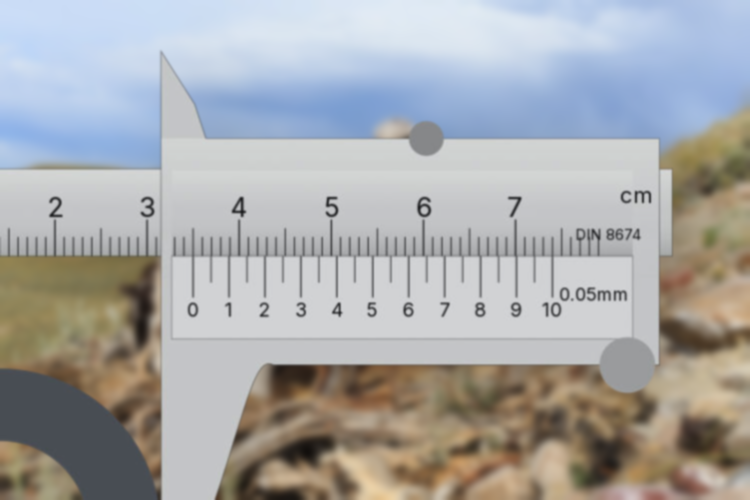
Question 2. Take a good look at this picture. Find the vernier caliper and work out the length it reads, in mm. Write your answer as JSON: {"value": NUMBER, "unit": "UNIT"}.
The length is {"value": 35.0, "unit": "mm"}
